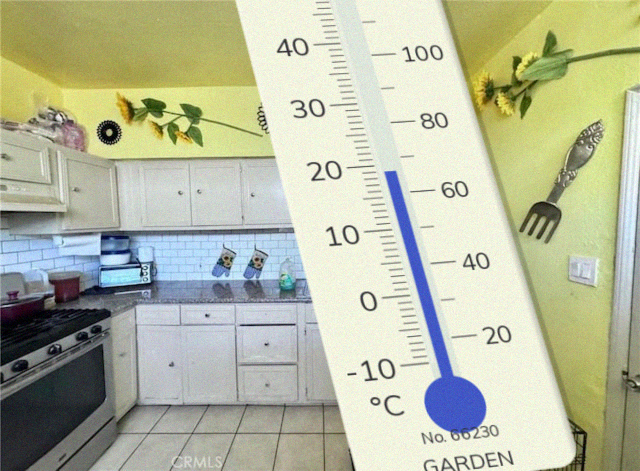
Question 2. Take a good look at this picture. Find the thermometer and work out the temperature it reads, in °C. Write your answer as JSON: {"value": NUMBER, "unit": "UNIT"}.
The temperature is {"value": 19, "unit": "°C"}
